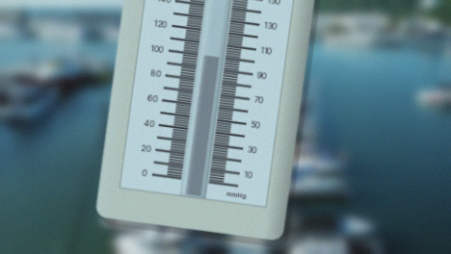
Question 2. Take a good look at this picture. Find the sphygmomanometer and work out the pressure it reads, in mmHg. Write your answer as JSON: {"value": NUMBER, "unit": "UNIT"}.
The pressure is {"value": 100, "unit": "mmHg"}
